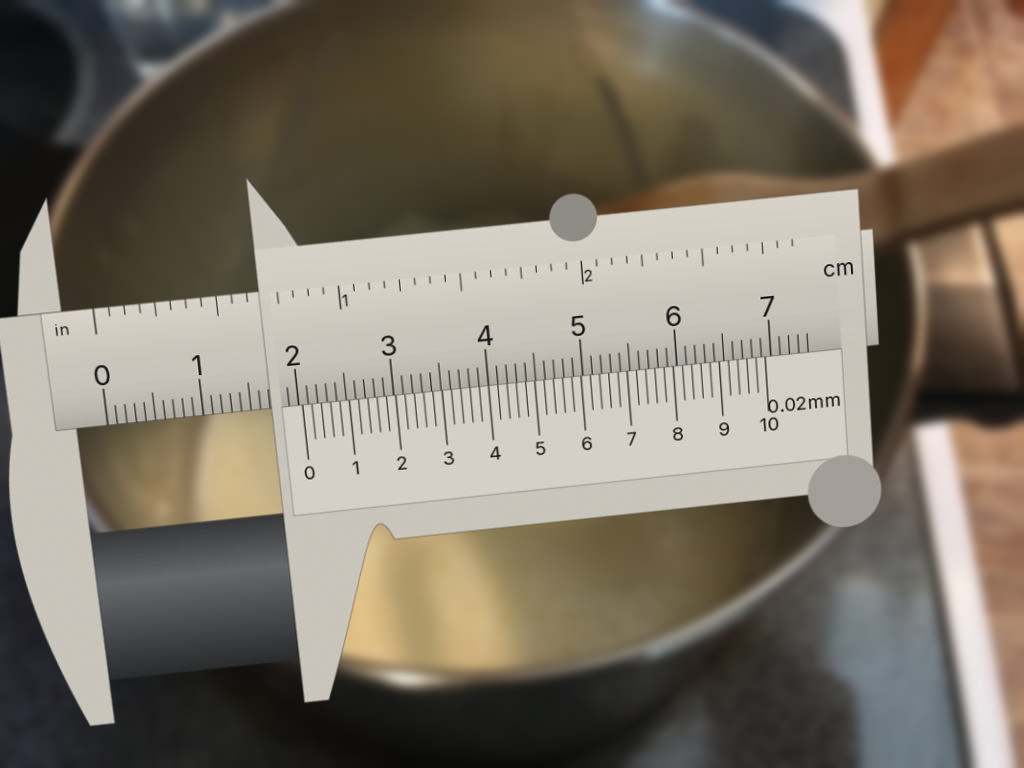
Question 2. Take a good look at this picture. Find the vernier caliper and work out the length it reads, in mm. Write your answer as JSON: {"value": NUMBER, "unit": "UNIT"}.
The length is {"value": 20.4, "unit": "mm"}
